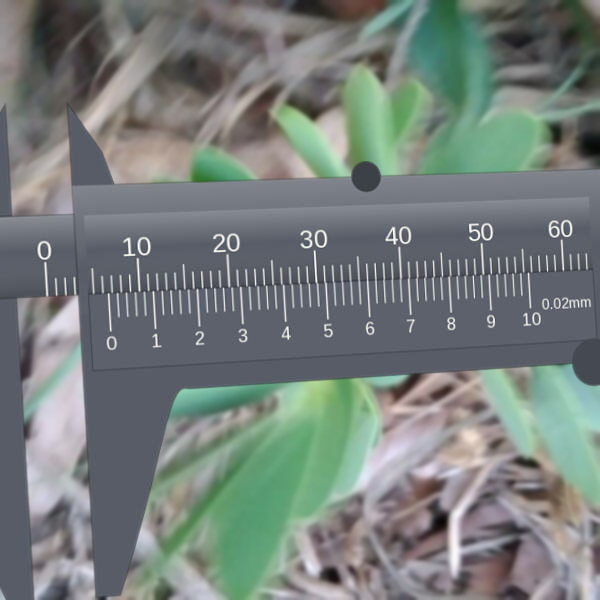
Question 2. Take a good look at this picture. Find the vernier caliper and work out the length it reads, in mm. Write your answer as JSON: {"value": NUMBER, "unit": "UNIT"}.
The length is {"value": 6.6, "unit": "mm"}
